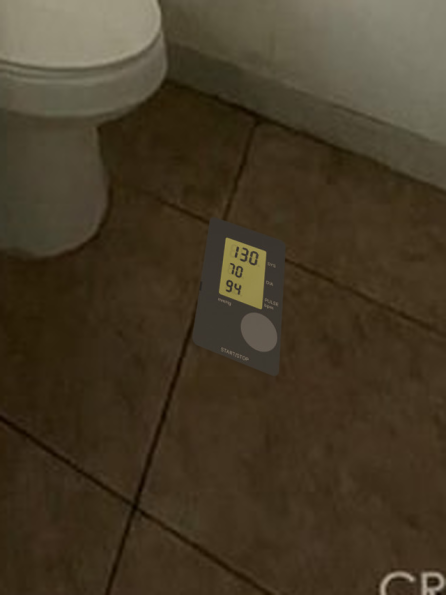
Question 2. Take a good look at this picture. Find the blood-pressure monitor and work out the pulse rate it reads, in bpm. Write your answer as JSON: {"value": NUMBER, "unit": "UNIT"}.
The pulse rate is {"value": 94, "unit": "bpm"}
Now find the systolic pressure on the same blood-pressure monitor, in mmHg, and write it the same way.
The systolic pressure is {"value": 130, "unit": "mmHg"}
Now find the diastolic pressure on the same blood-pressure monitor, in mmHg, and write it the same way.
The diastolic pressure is {"value": 70, "unit": "mmHg"}
